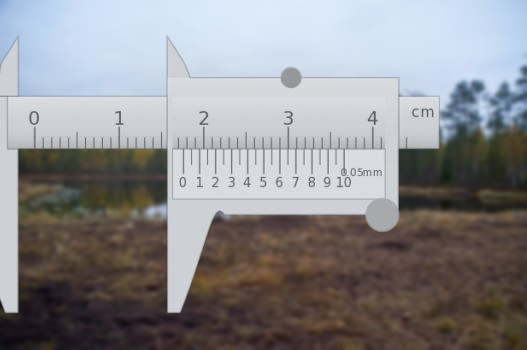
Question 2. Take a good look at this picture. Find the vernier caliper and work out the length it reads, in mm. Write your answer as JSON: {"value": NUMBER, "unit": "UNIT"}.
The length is {"value": 17.6, "unit": "mm"}
